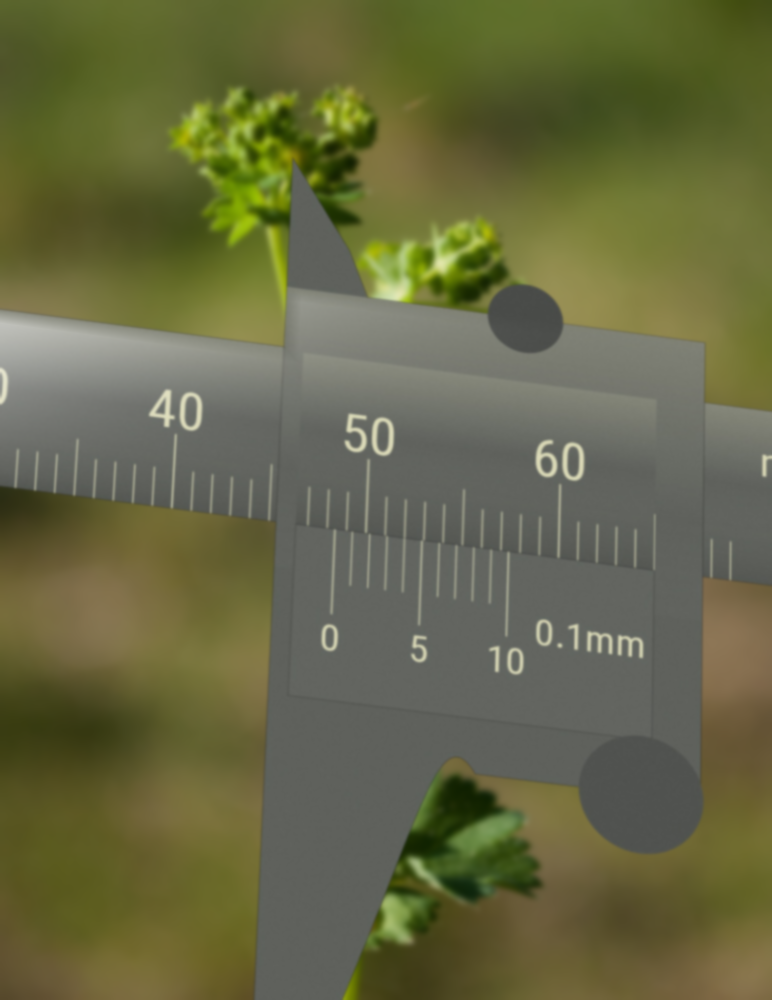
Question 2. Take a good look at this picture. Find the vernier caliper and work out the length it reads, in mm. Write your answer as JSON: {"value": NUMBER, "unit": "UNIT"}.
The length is {"value": 48.4, "unit": "mm"}
